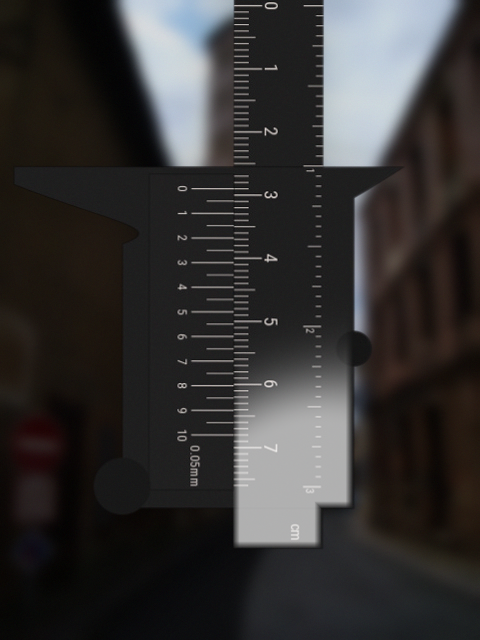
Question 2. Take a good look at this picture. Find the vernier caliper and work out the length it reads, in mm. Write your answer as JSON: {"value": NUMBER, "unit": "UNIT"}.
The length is {"value": 29.0, "unit": "mm"}
